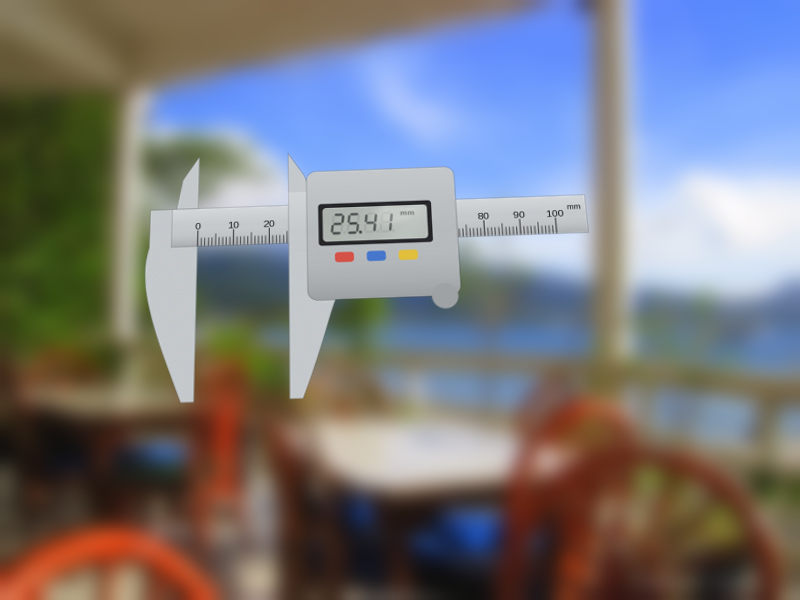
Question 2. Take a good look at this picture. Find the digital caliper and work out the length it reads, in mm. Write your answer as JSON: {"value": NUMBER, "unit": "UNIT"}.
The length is {"value": 25.41, "unit": "mm"}
